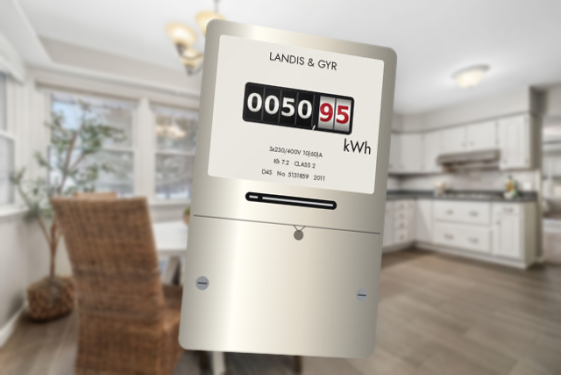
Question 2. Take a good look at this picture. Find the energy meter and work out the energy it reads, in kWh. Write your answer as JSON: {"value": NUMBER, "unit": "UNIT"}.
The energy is {"value": 50.95, "unit": "kWh"}
